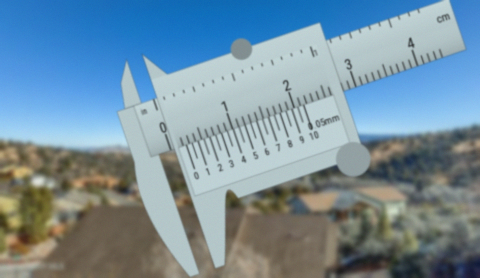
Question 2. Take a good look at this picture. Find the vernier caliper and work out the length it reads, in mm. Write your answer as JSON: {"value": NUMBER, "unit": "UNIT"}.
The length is {"value": 2.5, "unit": "mm"}
